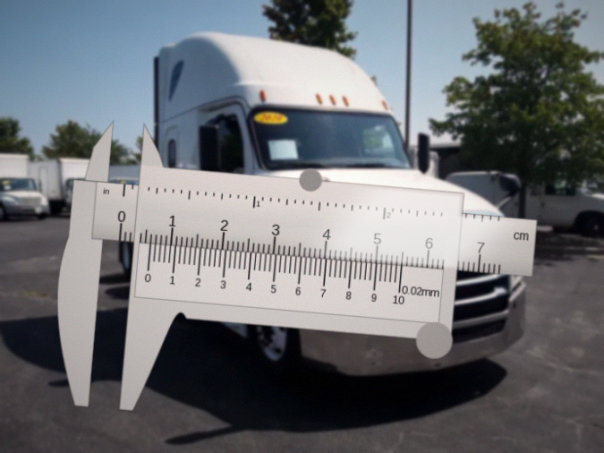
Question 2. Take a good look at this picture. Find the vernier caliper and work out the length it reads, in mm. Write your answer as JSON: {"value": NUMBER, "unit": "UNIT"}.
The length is {"value": 6.0, "unit": "mm"}
